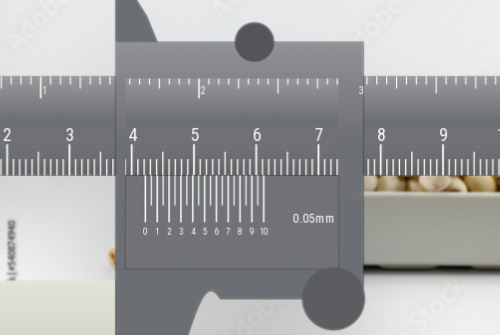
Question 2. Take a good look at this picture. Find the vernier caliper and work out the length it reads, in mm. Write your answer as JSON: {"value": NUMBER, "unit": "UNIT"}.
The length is {"value": 42.2, "unit": "mm"}
